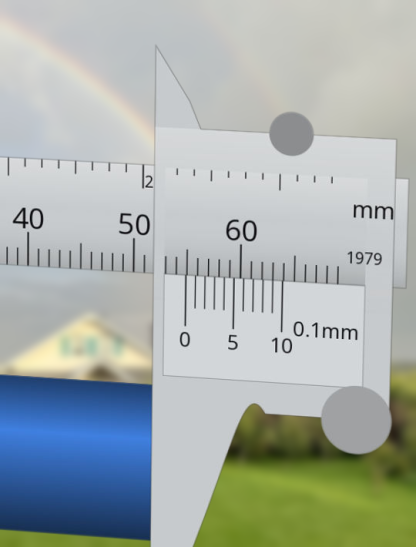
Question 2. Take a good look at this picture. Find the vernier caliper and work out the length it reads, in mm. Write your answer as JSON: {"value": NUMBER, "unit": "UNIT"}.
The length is {"value": 54.9, "unit": "mm"}
